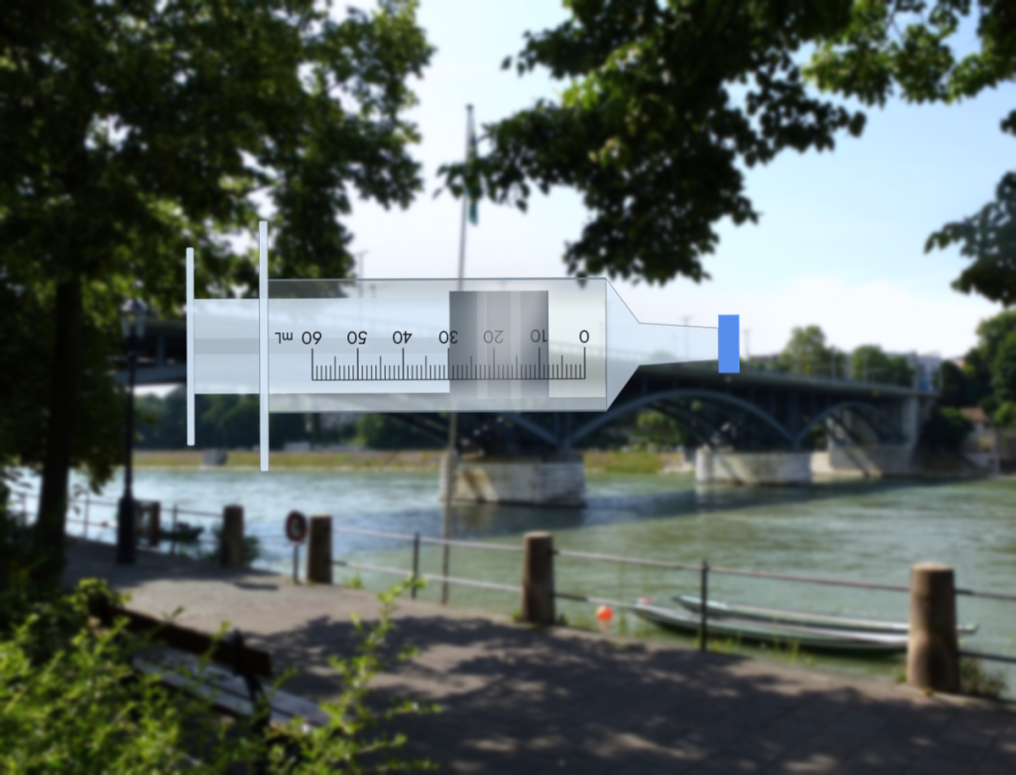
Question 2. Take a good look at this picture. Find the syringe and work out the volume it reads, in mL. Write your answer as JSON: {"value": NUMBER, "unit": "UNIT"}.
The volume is {"value": 8, "unit": "mL"}
